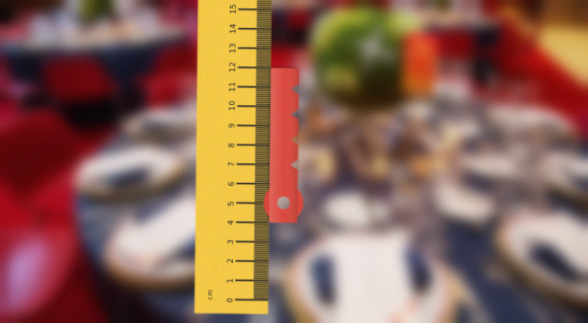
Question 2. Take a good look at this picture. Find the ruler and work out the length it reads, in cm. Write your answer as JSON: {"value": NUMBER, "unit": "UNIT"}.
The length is {"value": 8, "unit": "cm"}
